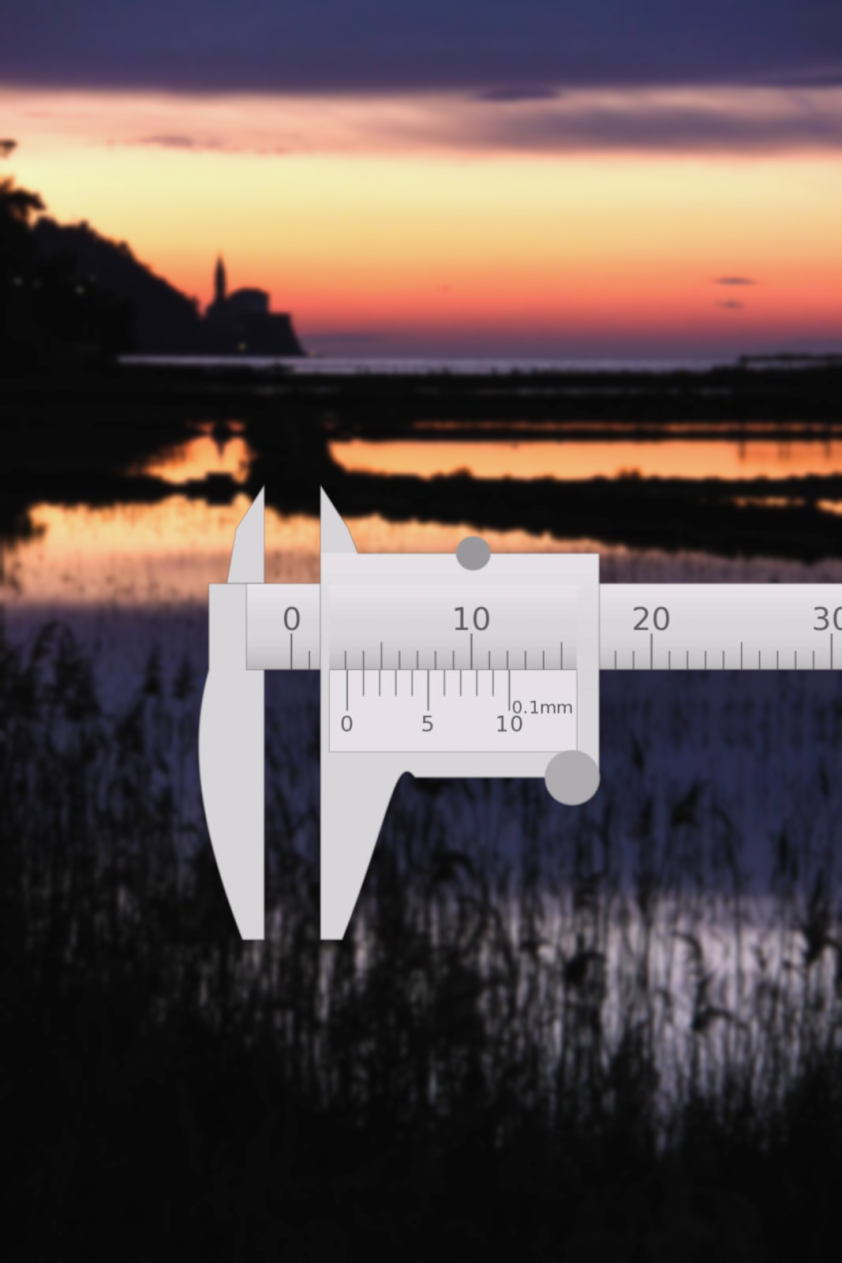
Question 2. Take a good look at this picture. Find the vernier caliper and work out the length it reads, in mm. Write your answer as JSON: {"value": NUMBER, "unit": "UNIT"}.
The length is {"value": 3.1, "unit": "mm"}
